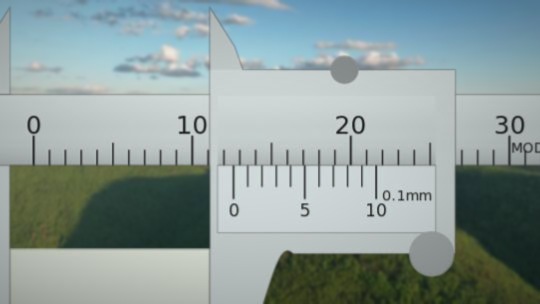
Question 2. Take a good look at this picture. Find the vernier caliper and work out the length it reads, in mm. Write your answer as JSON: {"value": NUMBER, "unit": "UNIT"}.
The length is {"value": 12.6, "unit": "mm"}
